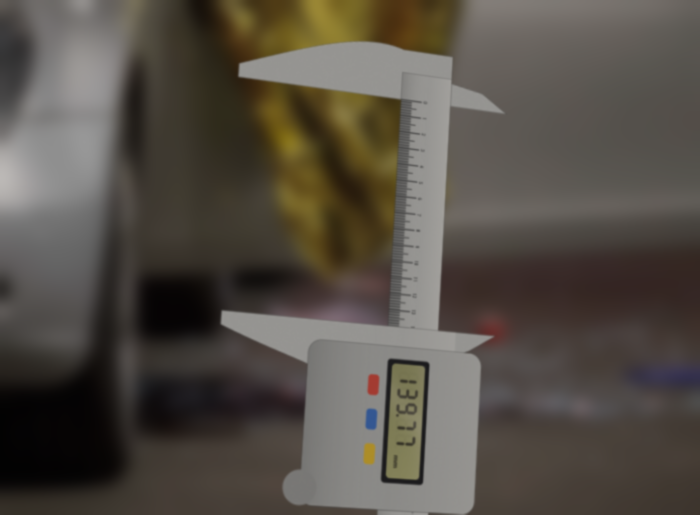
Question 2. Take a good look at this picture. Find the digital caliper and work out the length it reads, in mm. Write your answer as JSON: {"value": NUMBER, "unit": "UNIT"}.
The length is {"value": 139.77, "unit": "mm"}
